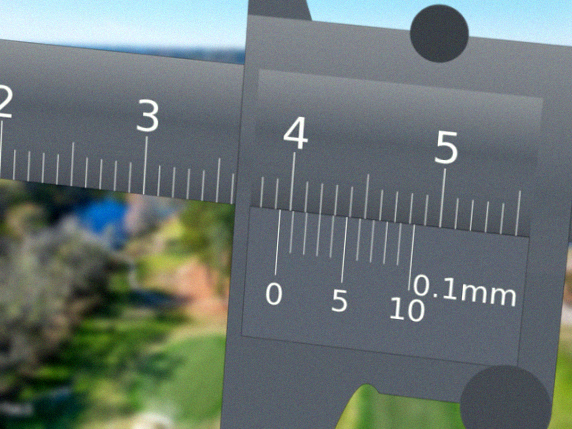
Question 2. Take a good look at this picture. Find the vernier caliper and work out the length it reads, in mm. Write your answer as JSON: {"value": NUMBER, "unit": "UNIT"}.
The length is {"value": 39.3, "unit": "mm"}
